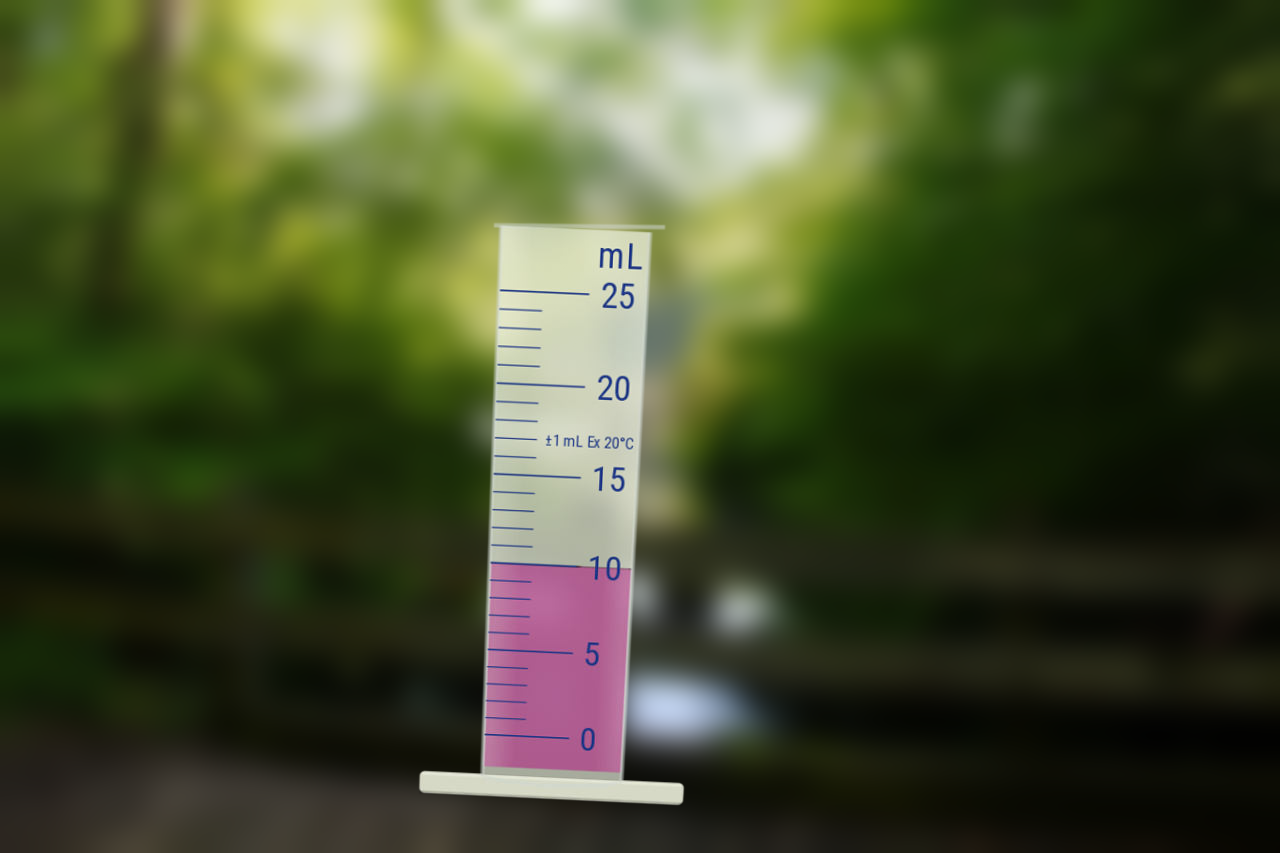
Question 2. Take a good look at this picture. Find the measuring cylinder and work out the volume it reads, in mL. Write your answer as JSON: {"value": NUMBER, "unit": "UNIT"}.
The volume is {"value": 10, "unit": "mL"}
